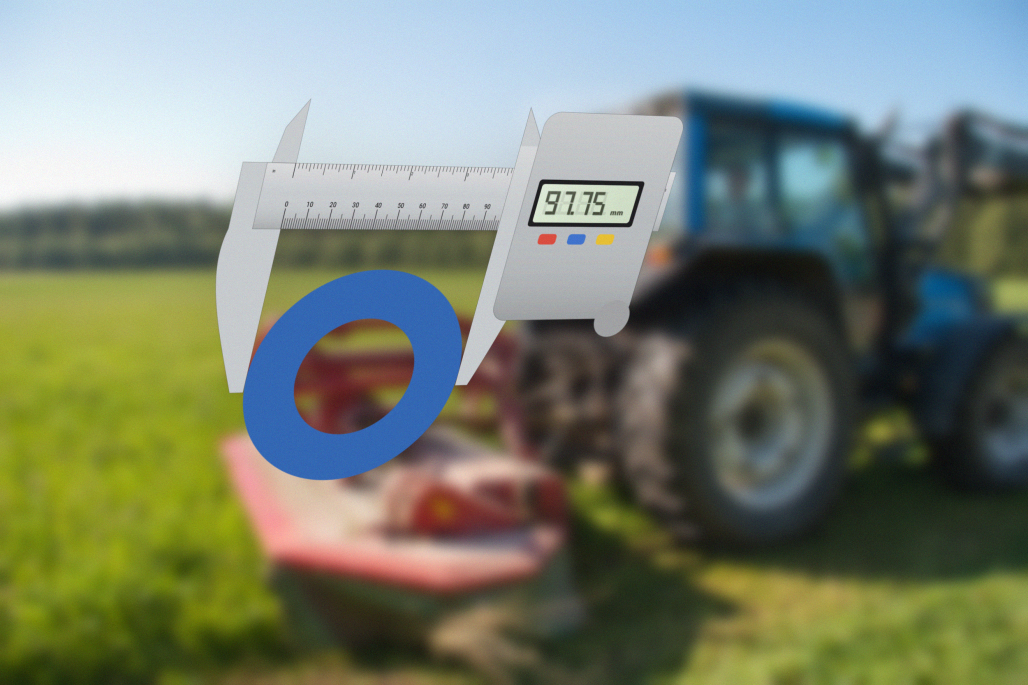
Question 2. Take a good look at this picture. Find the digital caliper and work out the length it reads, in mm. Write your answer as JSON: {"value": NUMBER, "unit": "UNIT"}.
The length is {"value": 97.75, "unit": "mm"}
